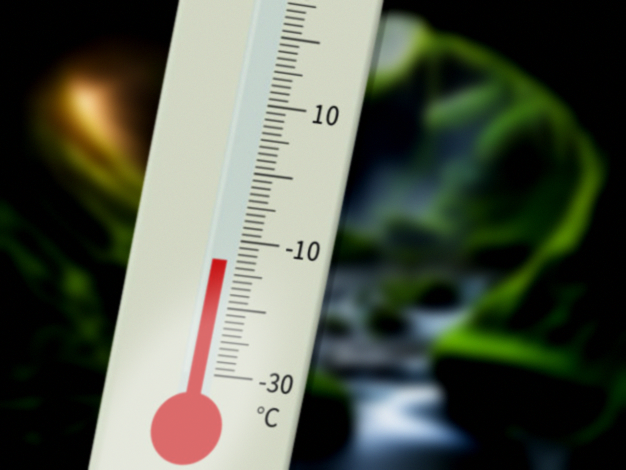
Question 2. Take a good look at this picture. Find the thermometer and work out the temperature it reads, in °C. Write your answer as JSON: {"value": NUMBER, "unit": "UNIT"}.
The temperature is {"value": -13, "unit": "°C"}
